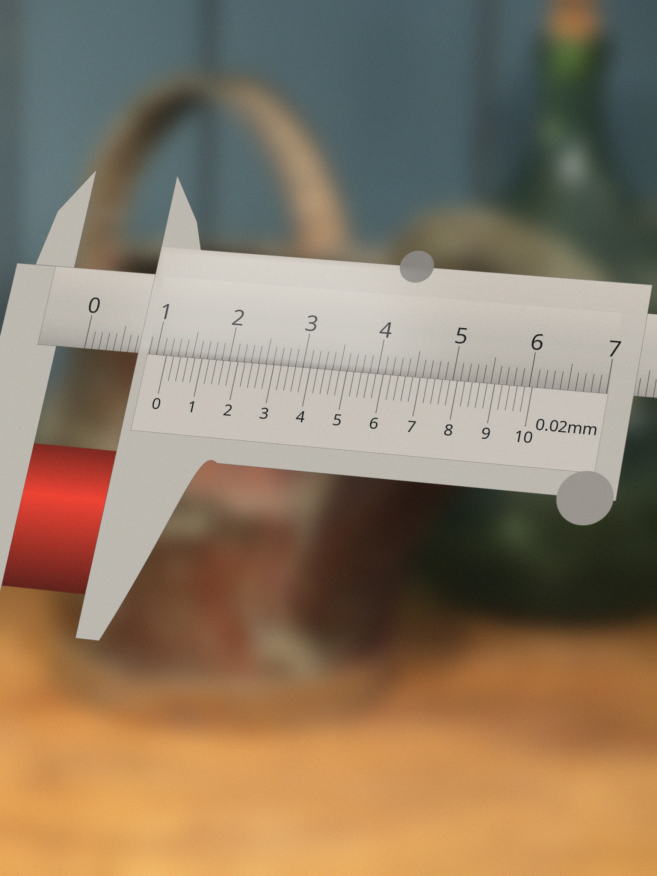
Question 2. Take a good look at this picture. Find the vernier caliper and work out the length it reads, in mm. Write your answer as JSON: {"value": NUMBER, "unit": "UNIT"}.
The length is {"value": 11.4, "unit": "mm"}
